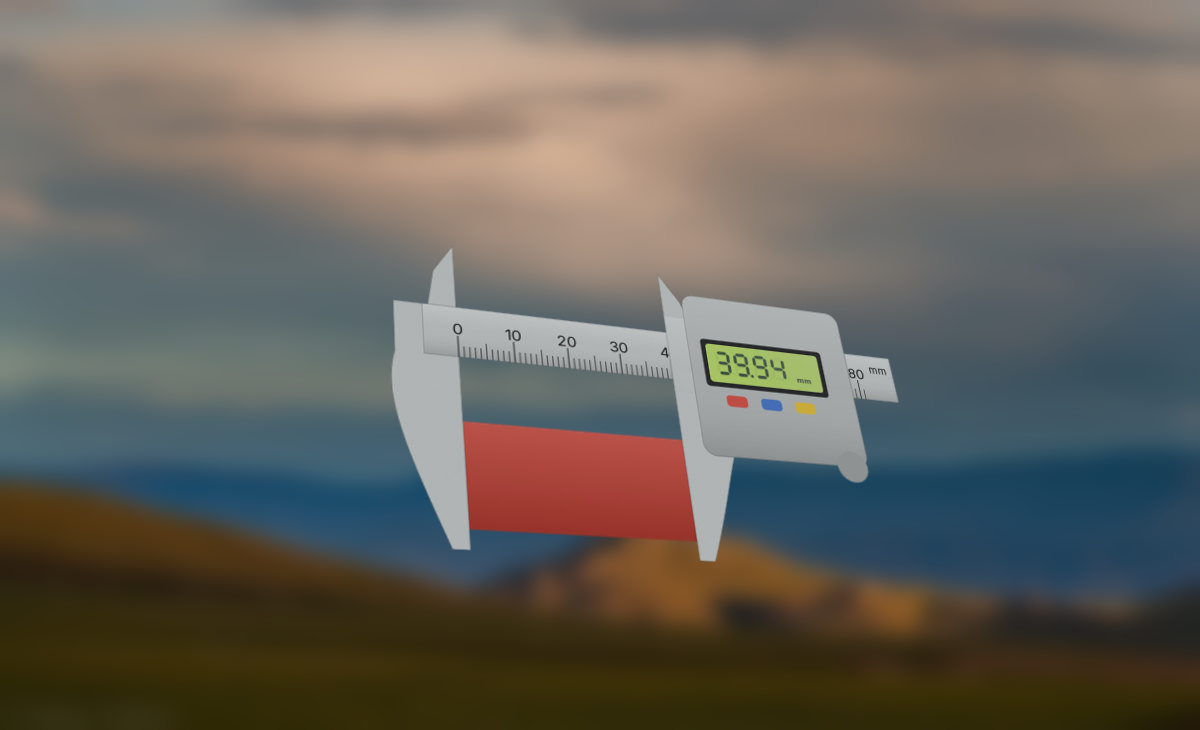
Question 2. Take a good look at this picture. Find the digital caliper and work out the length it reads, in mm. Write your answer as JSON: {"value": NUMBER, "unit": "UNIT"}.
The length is {"value": 39.94, "unit": "mm"}
